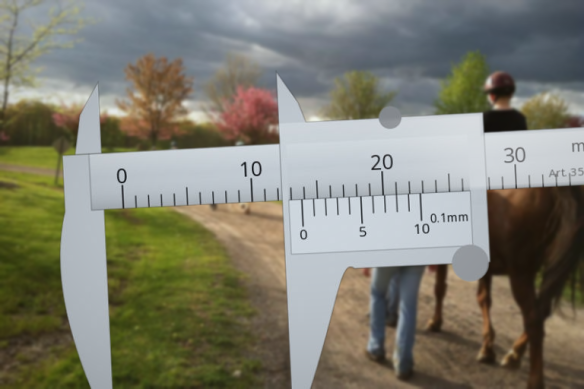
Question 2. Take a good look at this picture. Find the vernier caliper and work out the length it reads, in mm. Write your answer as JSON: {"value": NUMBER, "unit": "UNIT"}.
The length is {"value": 13.8, "unit": "mm"}
